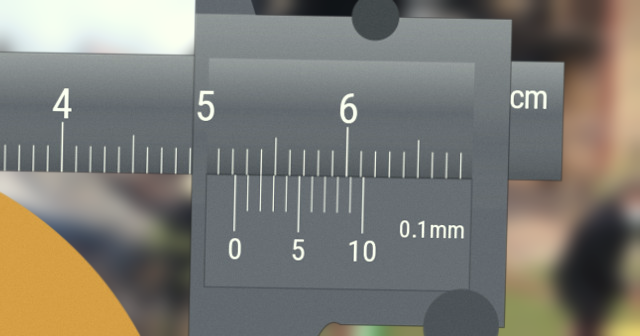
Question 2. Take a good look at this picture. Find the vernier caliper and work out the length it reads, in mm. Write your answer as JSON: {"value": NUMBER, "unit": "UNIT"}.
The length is {"value": 52.2, "unit": "mm"}
